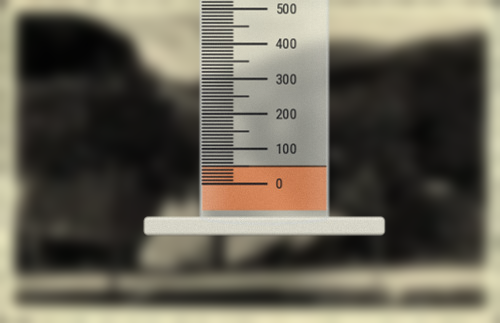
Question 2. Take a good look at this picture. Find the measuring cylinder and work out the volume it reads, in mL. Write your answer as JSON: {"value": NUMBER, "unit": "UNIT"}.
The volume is {"value": 50, "unit": "mL"}
